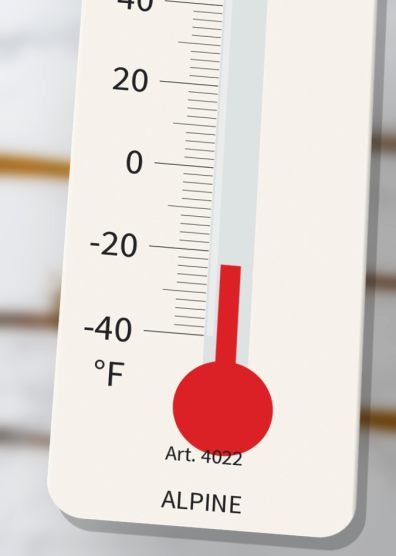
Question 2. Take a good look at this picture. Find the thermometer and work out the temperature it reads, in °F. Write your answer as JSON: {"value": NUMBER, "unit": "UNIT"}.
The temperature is {"value": -23, "unit": "°F"}
